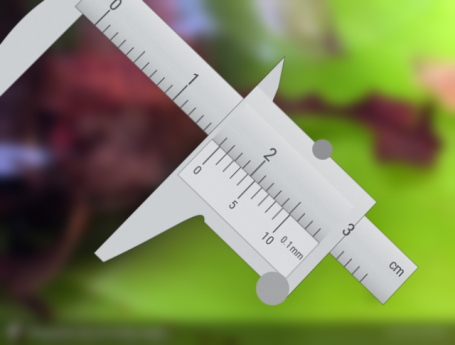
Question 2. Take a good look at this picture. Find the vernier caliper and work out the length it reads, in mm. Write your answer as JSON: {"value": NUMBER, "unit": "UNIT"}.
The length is {"value": 16.1, "unit": "mm"}
